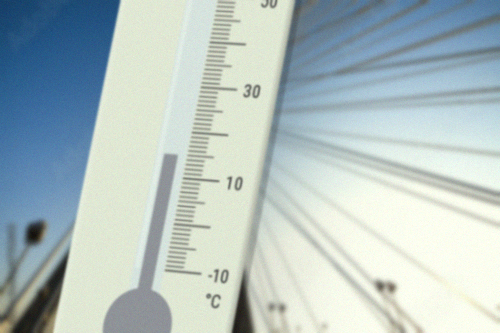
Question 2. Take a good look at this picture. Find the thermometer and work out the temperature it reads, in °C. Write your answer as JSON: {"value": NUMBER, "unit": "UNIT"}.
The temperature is {"value": 15, "unit": "°C"}
